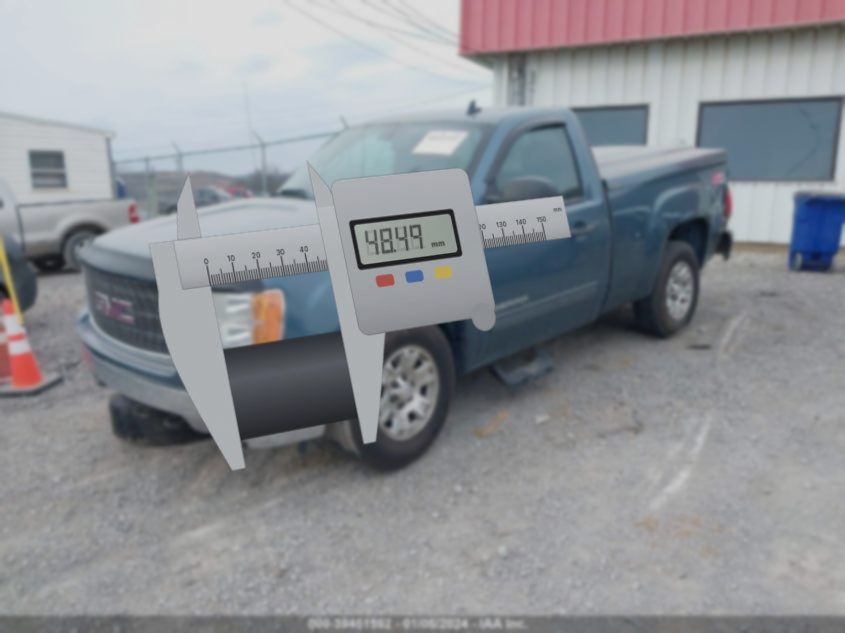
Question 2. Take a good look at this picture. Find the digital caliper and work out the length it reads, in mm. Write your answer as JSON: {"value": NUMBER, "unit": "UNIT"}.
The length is {"value": 48.49, "unit": "mm"}
